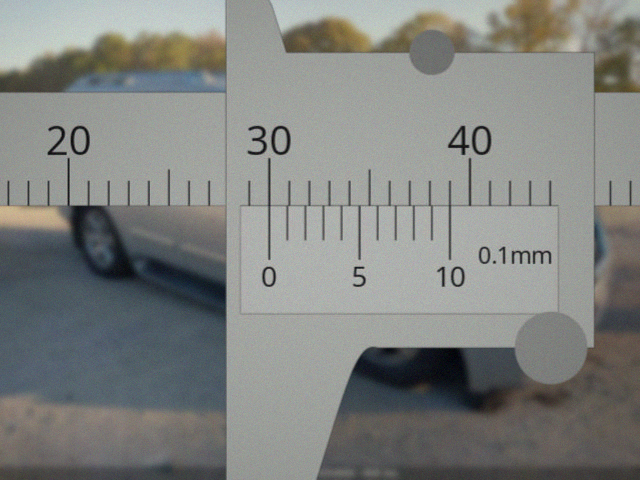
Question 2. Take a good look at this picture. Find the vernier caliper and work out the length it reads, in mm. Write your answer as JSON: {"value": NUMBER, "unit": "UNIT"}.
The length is {"value": 30.0, "unit": "mm"}
